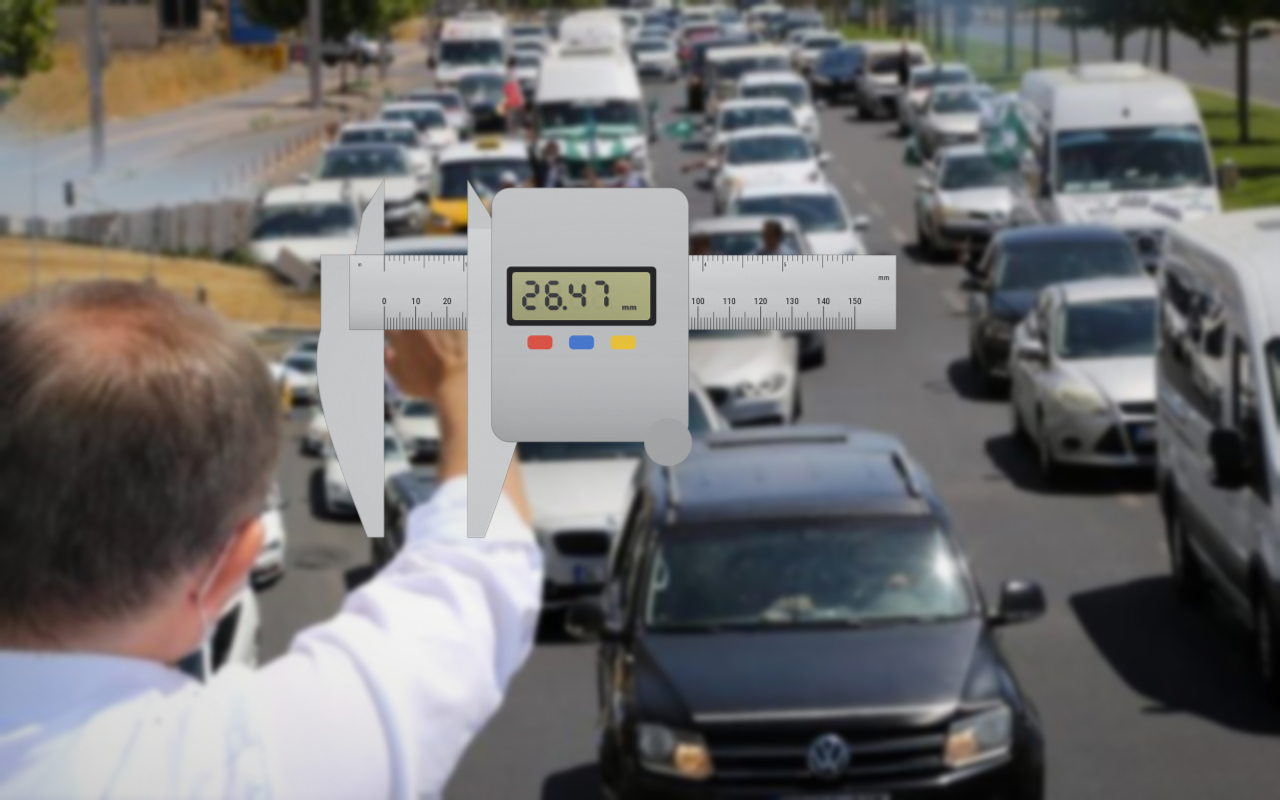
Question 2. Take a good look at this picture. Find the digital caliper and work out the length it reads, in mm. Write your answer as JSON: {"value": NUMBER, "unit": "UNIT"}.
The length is {"value": 26.47, "unit": "mm"}
